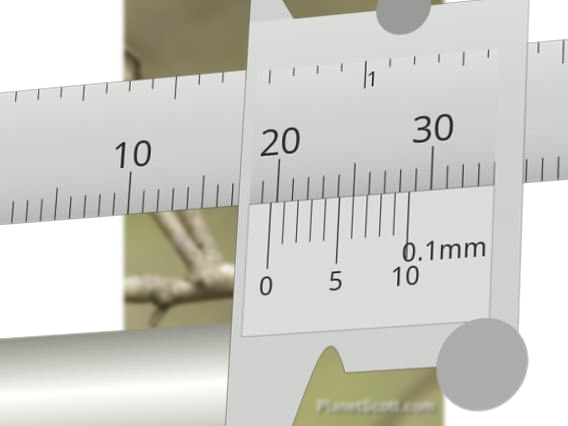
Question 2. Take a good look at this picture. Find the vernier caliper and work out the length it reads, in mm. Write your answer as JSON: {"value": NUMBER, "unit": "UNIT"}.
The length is {"value": 19.6, "unit": "mm"}
